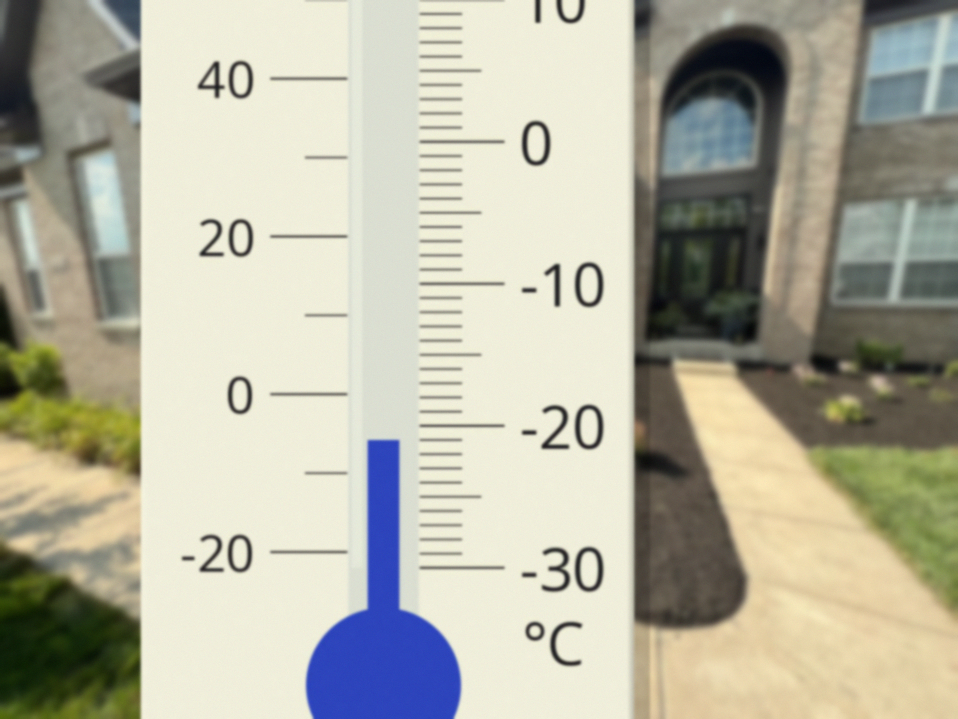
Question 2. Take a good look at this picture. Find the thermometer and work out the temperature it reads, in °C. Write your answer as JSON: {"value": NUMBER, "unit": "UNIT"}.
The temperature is {"value": -21, "unit": "°C"}
